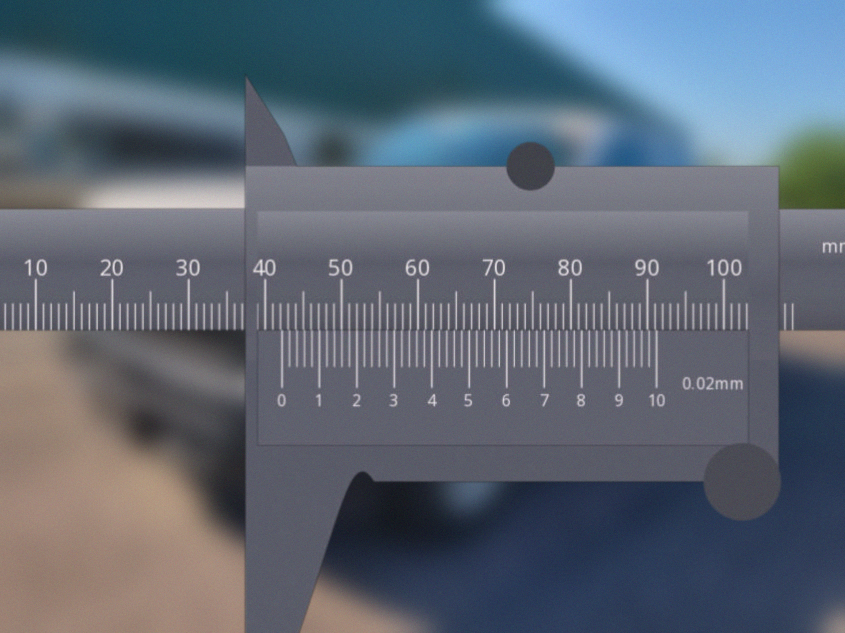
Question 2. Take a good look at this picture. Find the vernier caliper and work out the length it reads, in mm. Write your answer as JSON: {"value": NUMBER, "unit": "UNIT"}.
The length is {"value": 42.2, "unit": "mm"}
